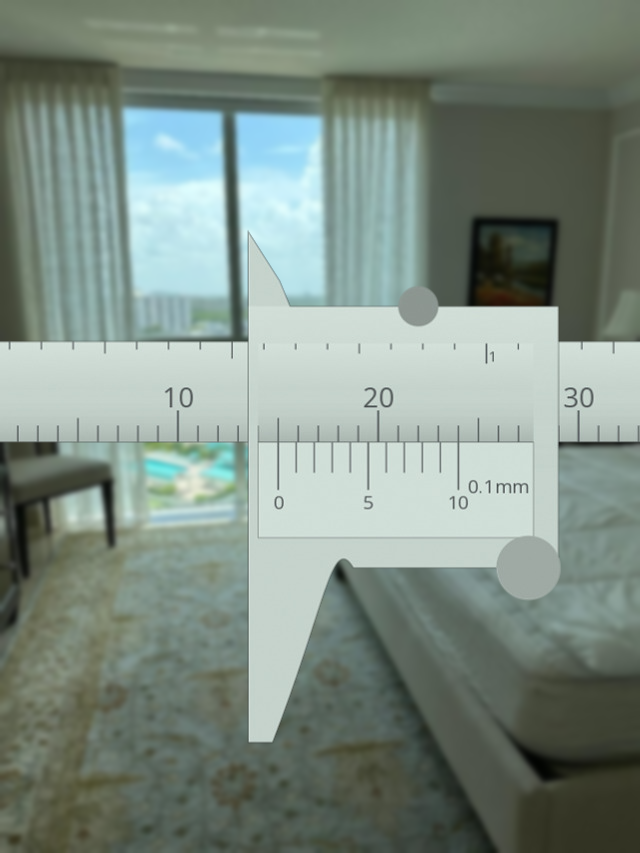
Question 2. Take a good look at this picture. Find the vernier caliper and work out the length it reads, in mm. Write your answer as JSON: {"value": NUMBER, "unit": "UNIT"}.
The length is {"value": 15.0, "unit": "mm"}
